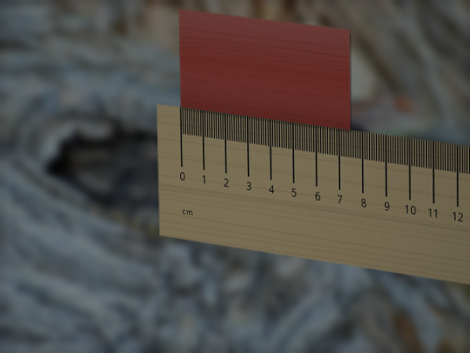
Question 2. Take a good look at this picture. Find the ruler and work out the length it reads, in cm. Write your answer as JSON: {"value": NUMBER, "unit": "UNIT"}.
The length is {"value": 7.5, "unit": "cm"}
